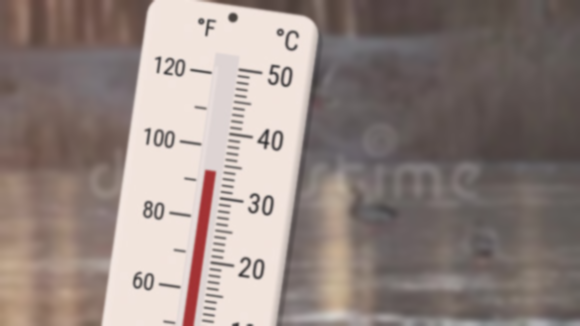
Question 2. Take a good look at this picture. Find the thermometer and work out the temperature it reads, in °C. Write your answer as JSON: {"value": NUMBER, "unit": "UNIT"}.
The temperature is {"value": 34, "unit": "°C"}
